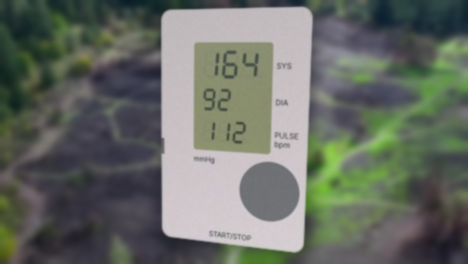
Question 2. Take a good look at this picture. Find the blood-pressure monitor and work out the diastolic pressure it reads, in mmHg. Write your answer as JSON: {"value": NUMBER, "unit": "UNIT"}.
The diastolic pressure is {"value": 92, "unit": "mmHg"}
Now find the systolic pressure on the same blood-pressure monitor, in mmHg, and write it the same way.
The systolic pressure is {"value": 164, "unit": "mmHg"}
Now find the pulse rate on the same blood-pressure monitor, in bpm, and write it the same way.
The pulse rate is {"value": 112, "unit": "bpm"}
